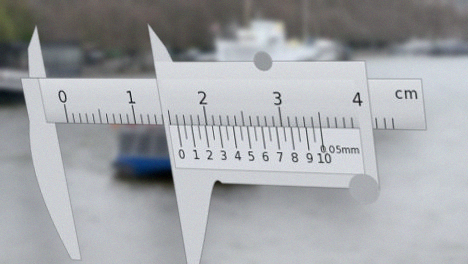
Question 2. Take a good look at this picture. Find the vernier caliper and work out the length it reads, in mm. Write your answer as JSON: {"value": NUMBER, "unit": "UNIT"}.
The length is {"value": 16.0, "unit": "mm"}
